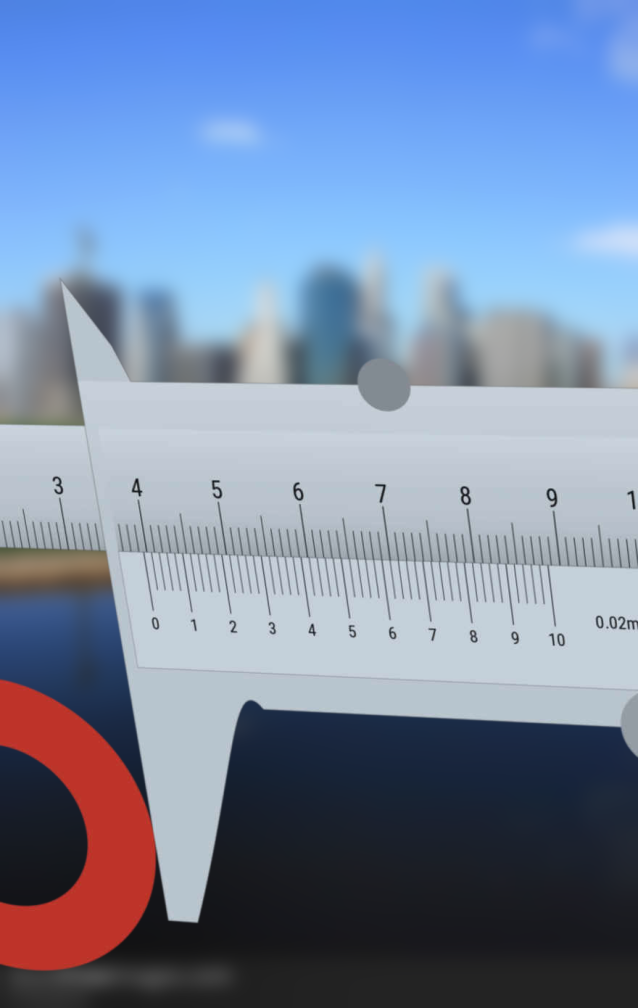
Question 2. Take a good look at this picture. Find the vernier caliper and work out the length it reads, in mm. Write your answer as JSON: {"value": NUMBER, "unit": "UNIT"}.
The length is {"value": 39.6, "unit": "mm"}
